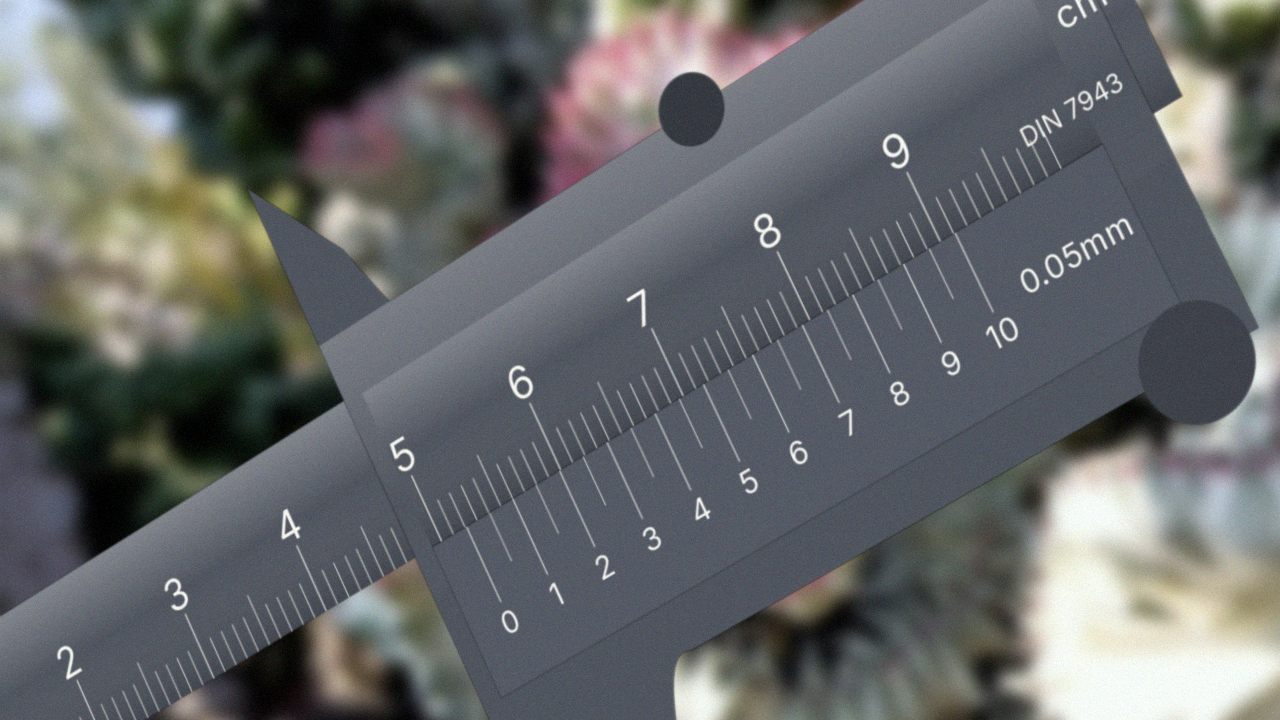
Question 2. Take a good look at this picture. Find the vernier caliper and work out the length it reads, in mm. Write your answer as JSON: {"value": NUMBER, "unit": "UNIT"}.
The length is {"value": 52.1, "unit": "mm"}
